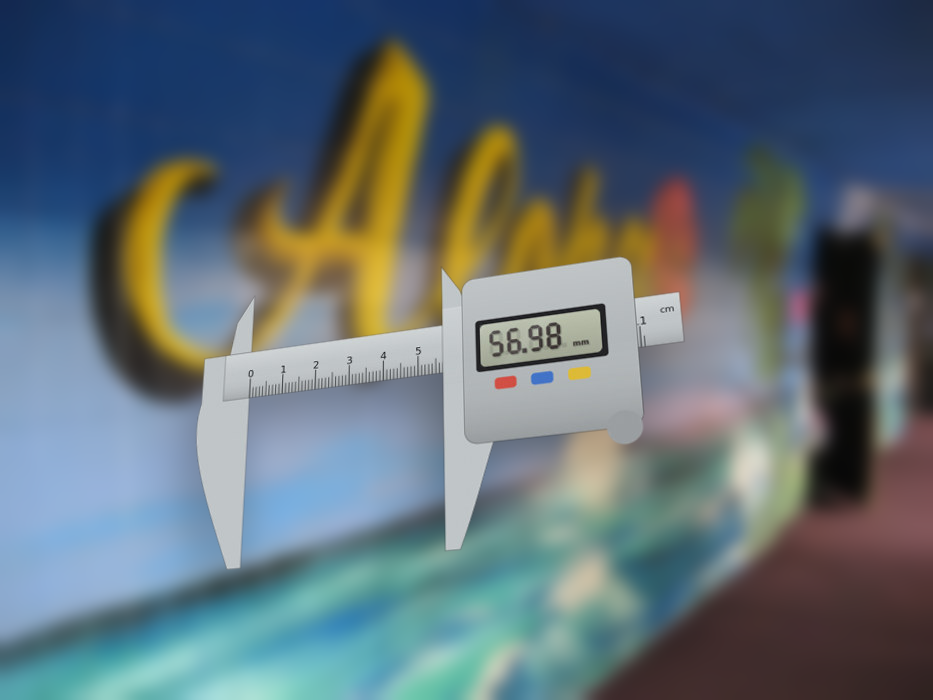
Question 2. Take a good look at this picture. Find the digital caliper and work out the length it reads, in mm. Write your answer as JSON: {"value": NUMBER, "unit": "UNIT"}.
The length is {"value": 56.98, "unit": "mm"}
